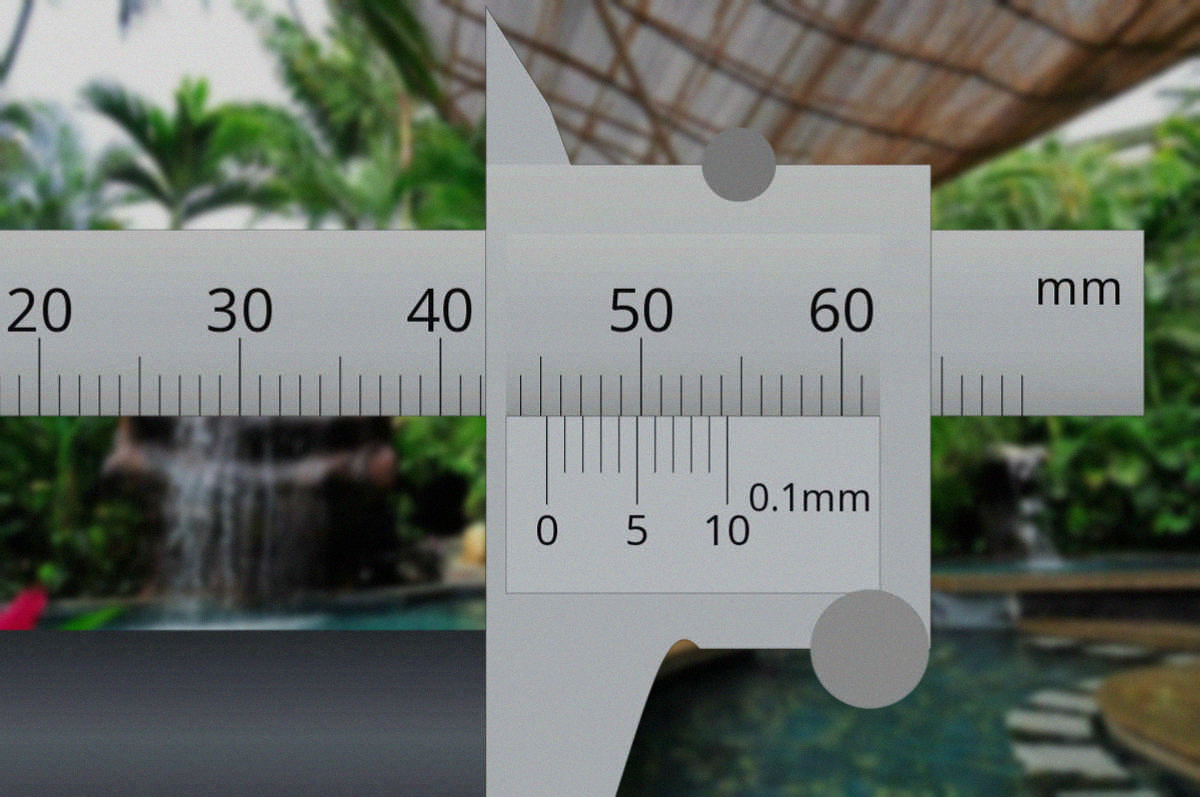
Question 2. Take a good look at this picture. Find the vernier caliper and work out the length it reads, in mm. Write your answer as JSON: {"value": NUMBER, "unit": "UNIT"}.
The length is {"value": 45.3, "unit": "mm"}
